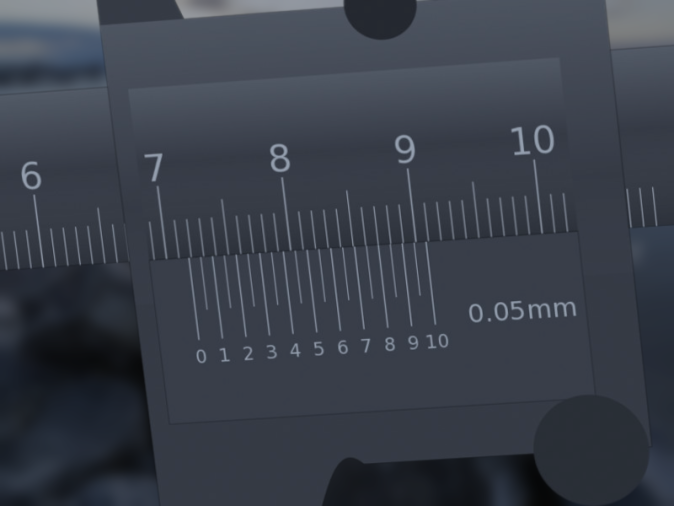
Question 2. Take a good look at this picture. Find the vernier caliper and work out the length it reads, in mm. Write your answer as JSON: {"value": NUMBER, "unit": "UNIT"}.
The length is {"value": 71.8, "unit": "mm"}
